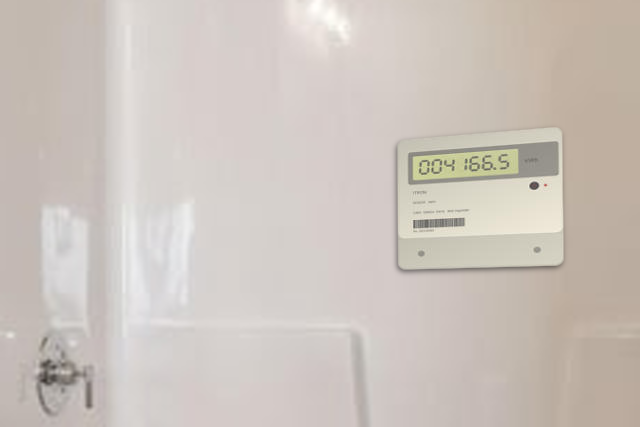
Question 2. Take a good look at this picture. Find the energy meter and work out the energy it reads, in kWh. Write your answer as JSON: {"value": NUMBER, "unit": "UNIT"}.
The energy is {"value": 4166.5, "unit": "kWh"}
